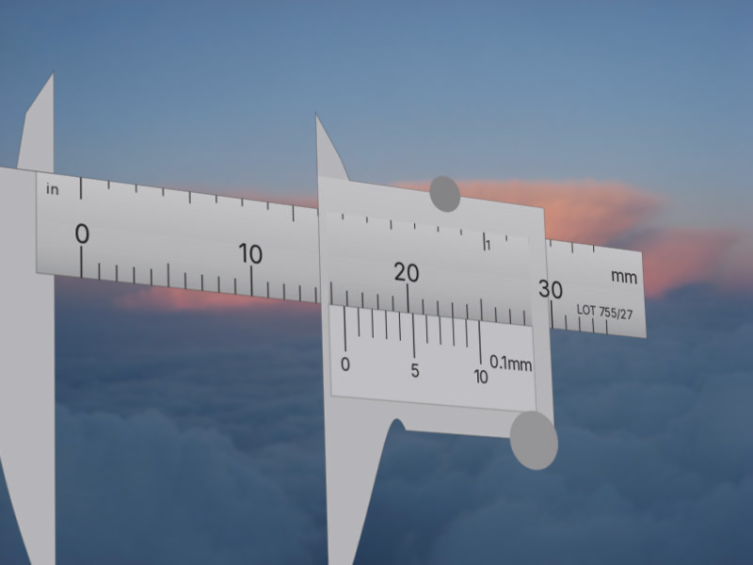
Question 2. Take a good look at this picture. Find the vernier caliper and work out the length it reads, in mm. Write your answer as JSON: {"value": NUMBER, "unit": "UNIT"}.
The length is {"value": 15.8, "unit": "mm"}
